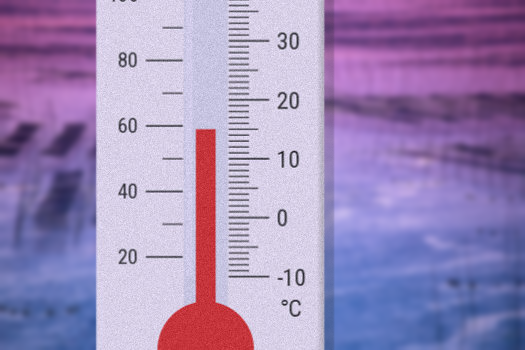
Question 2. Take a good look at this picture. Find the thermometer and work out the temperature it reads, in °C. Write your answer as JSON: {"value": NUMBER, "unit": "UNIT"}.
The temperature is {"value": 15, "unit": "°C"}
